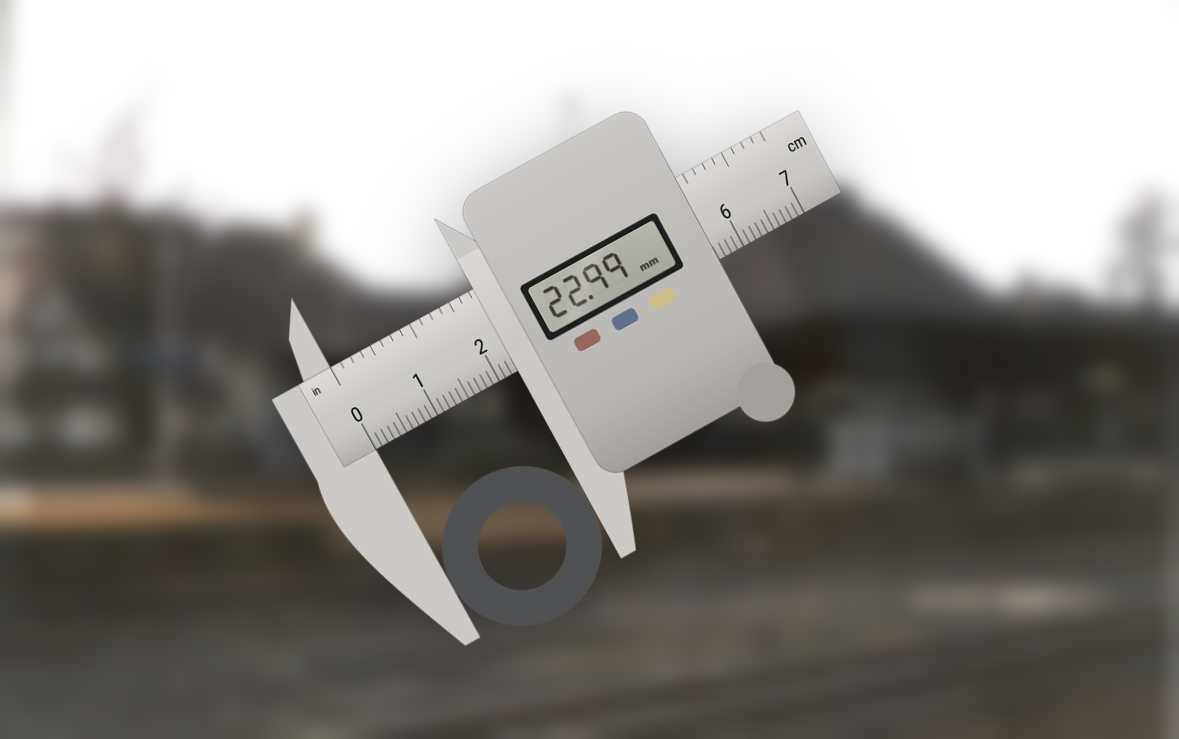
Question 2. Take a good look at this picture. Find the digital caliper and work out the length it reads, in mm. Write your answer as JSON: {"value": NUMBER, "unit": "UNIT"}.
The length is {"value": 22.99, "unit": "mm"}
